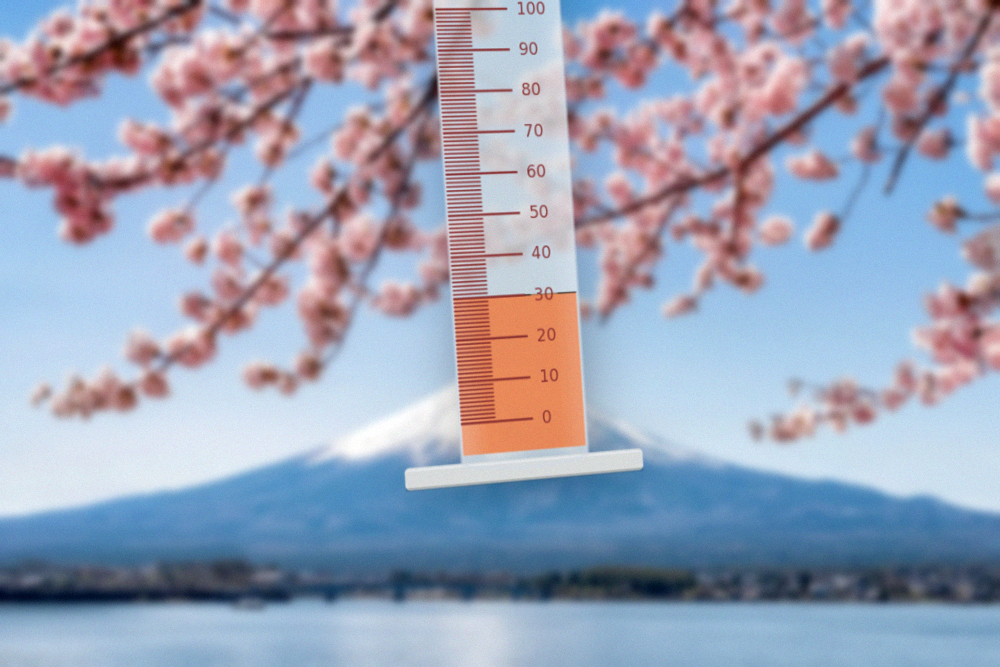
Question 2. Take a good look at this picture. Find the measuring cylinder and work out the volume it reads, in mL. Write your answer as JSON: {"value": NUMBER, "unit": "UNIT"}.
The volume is {"value": 30, "unit": "mL"}
